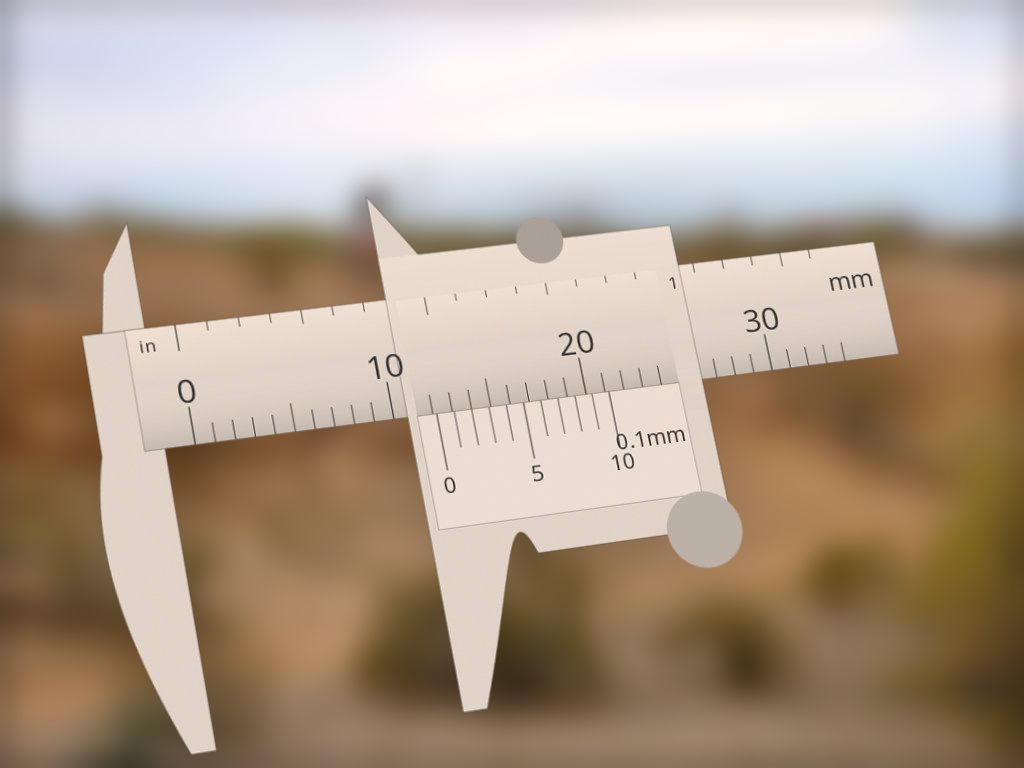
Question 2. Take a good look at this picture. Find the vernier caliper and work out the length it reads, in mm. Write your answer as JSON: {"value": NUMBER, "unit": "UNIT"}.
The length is {"value": 12.2, "unit": "mm"}
